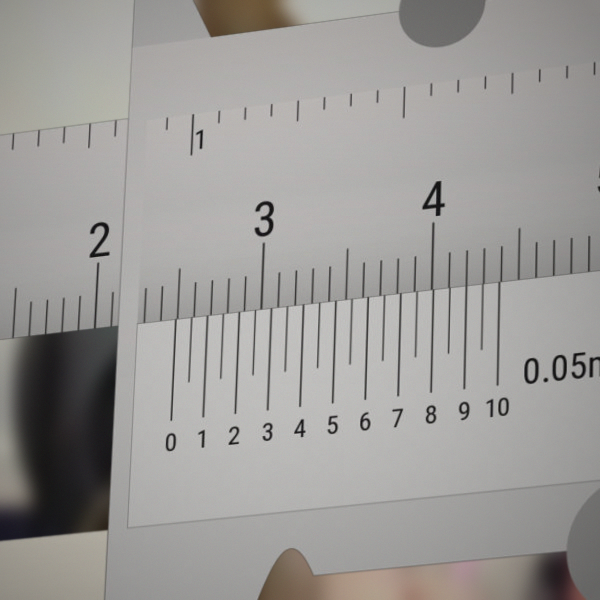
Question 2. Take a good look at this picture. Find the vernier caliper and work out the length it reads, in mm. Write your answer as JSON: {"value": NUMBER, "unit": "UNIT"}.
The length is {"value": 24.9, "unit": "mm"}
